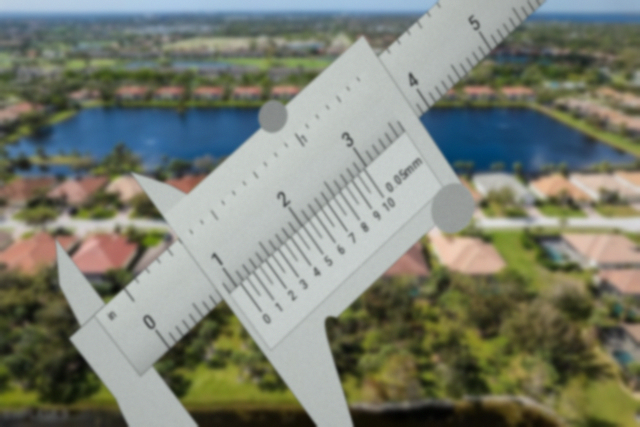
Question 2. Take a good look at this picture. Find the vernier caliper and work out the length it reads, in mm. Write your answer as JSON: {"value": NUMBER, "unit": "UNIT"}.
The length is {"value": 10.6, "unit": "mm"}
